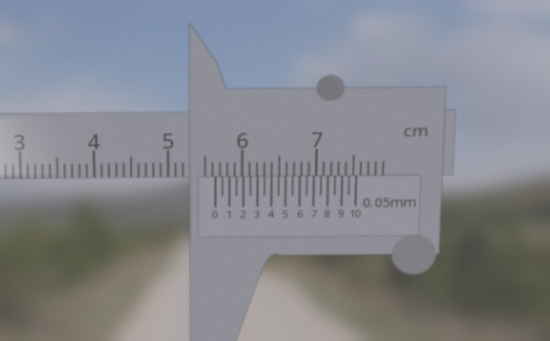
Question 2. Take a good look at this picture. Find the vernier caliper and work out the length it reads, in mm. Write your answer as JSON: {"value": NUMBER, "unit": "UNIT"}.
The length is {"value": 56.4, "unit": "mm"}
